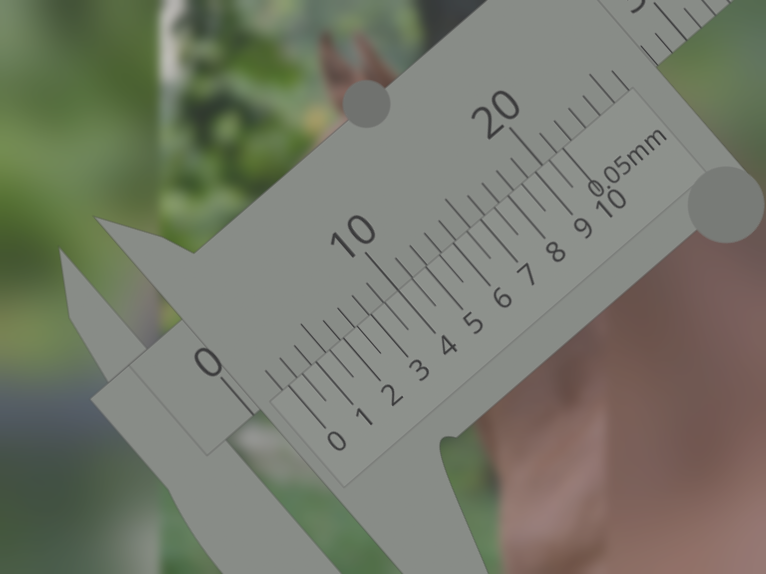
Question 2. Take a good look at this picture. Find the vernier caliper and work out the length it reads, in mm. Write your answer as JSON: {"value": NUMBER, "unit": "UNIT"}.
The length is {"value": 2.4, "unit": "mm"}
